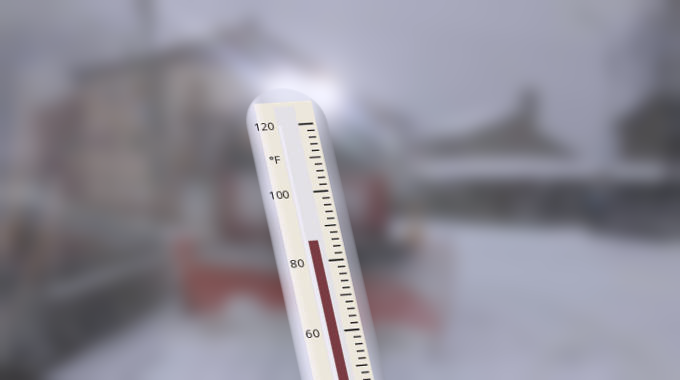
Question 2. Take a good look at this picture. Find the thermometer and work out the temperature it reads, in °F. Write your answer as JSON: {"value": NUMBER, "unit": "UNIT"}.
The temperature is {"value": 86, "unit": "°F"}
